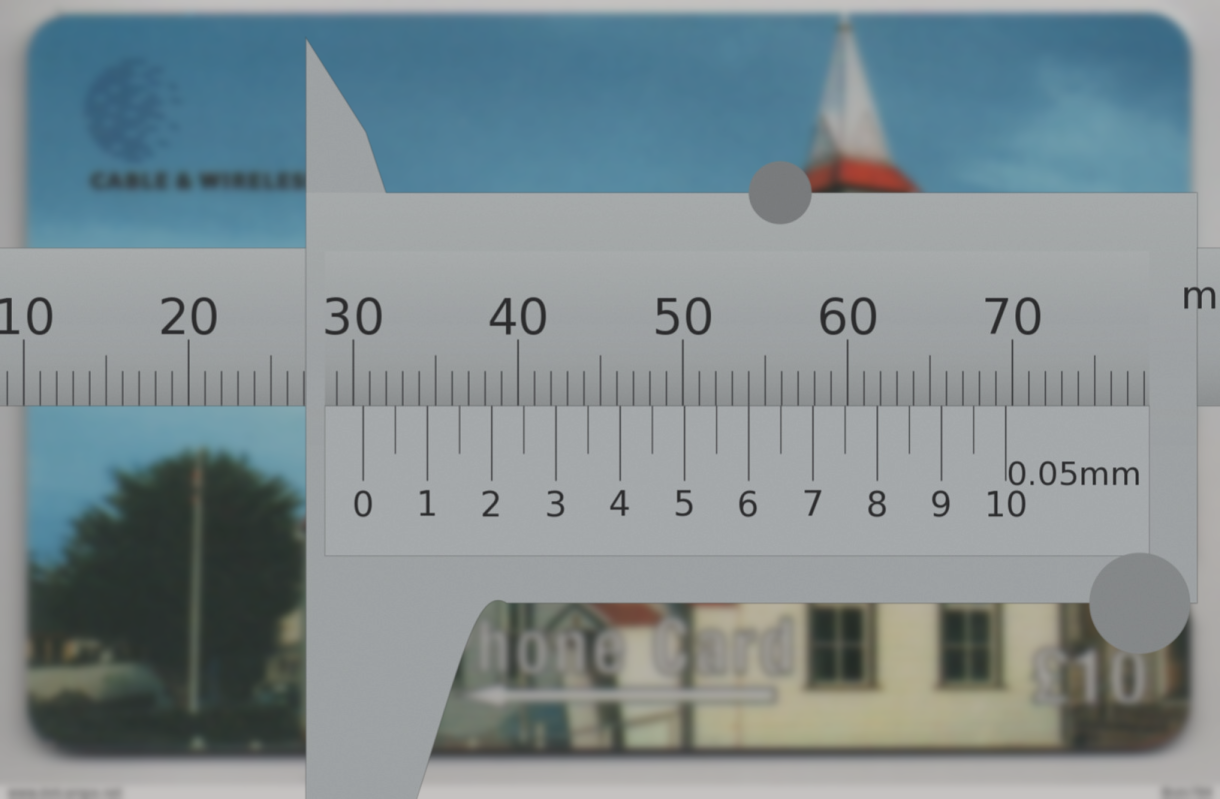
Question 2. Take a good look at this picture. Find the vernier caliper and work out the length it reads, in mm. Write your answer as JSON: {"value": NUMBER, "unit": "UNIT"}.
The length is {"value": 30.6, "unit": "mm"}
